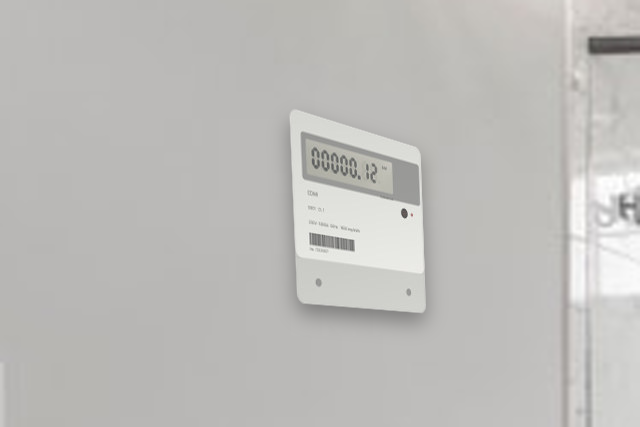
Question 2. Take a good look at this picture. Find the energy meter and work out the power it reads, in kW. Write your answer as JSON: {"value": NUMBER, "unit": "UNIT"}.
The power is {"value": 0.12, "unit": "kW"}
